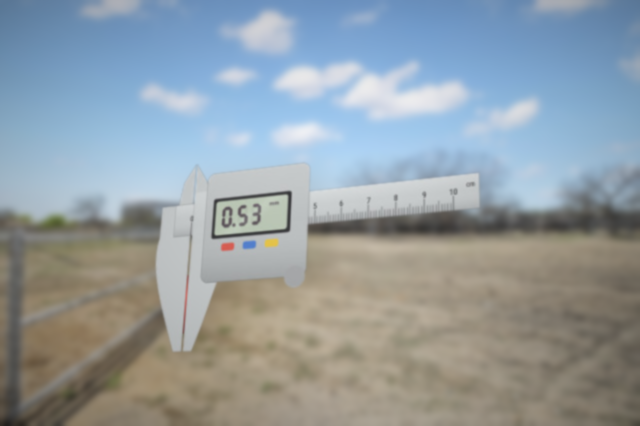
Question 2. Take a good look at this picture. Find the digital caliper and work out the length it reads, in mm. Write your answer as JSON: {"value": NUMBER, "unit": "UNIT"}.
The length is {"value": 0.53, "unit": "mm"}
